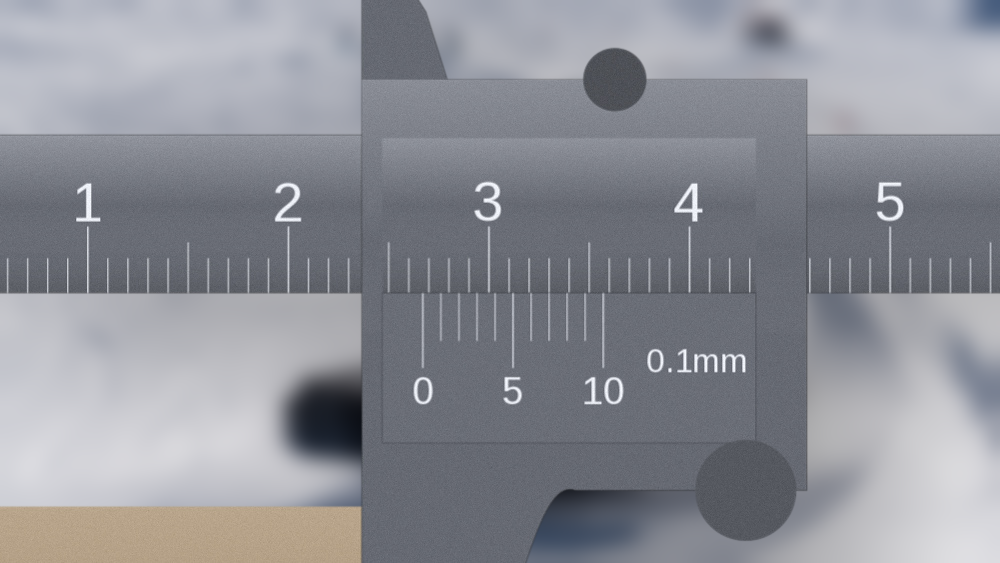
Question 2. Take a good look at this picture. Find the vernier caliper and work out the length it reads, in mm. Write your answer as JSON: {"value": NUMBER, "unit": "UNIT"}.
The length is {"value": 26.7, "unit": "mm"}
